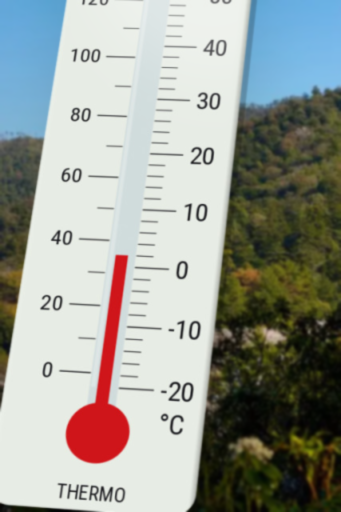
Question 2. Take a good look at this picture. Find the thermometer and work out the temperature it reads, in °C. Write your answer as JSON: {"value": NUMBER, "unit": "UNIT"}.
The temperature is {"value": 2, "unit": "°C"}
